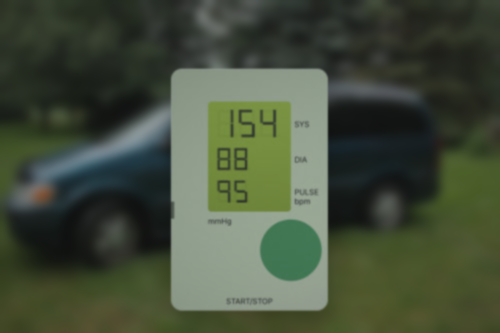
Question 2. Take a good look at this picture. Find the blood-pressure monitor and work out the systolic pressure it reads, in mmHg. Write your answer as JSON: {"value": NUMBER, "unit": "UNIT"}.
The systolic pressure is {"value": 154, "unit": "mmHg"}
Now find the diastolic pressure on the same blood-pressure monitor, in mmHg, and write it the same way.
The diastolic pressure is {"value": 88, "unit": "mmHg"}
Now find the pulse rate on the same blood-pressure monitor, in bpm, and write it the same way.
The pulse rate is {"value": 95, "unit": "bpm"}
